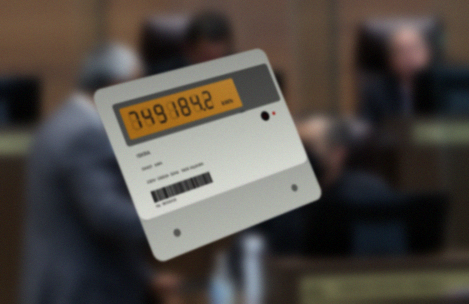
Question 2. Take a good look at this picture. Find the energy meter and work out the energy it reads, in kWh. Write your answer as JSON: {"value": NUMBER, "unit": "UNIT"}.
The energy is {"value": 749184.2, "unit": "kWh"}
